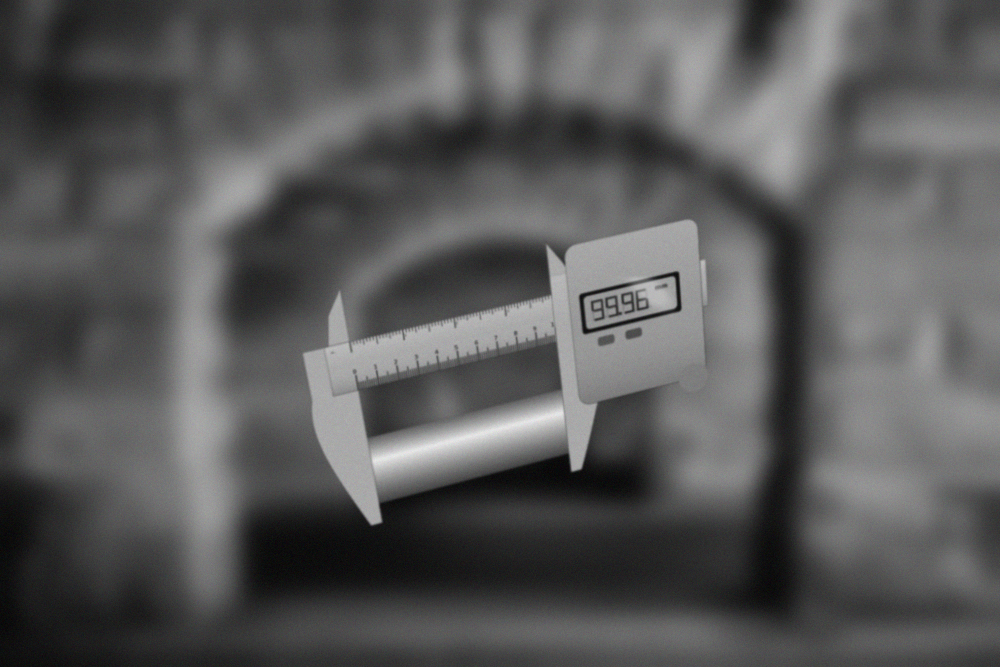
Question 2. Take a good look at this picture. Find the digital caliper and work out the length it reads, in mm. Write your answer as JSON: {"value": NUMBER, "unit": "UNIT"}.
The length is {"value": 99.96, "unit": "mm"}
